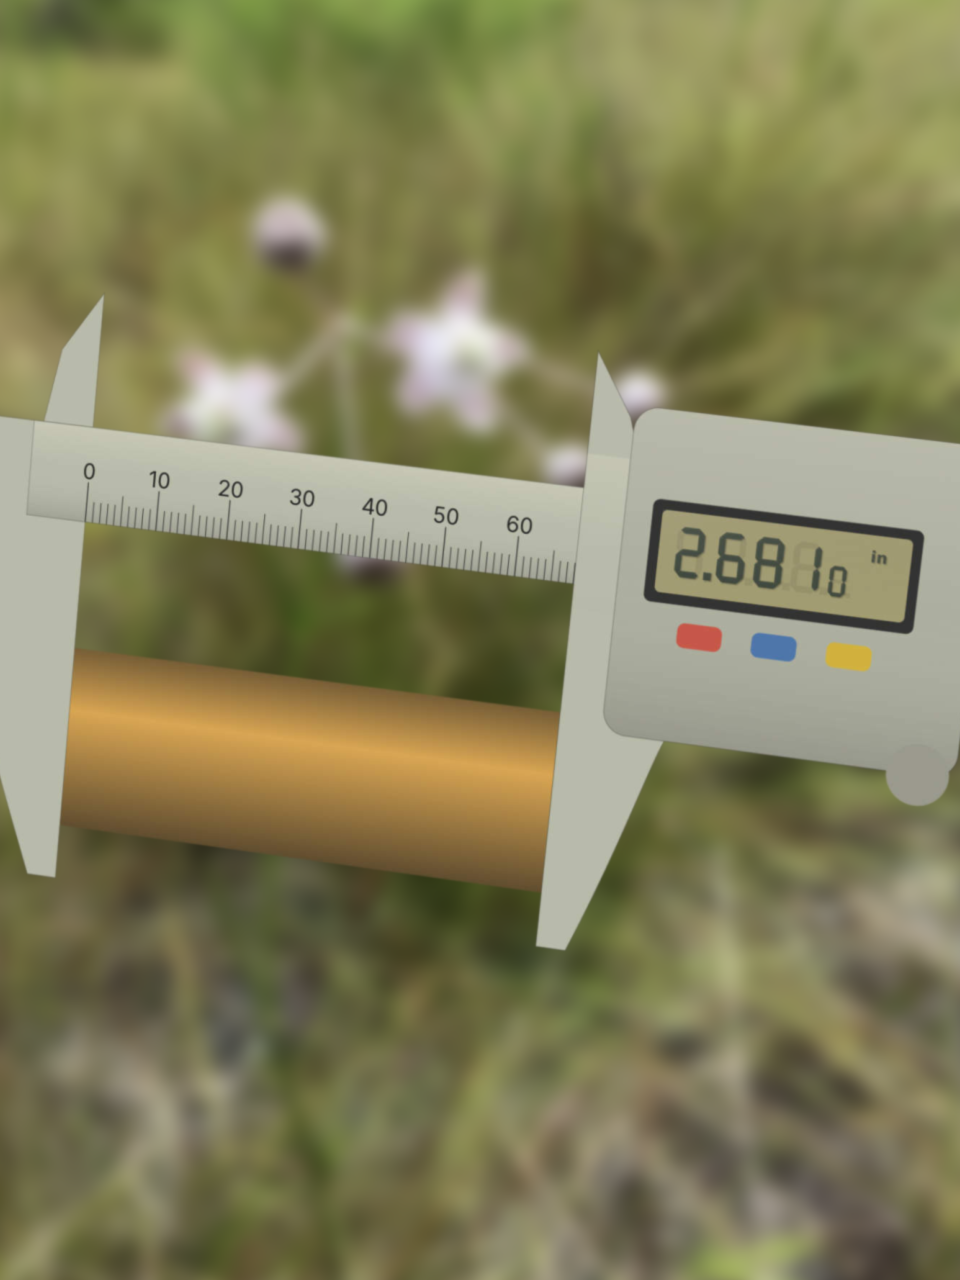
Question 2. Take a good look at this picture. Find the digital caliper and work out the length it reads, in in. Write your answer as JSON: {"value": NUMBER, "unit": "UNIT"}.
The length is {"value": 2.6810, "unit": "in"}
